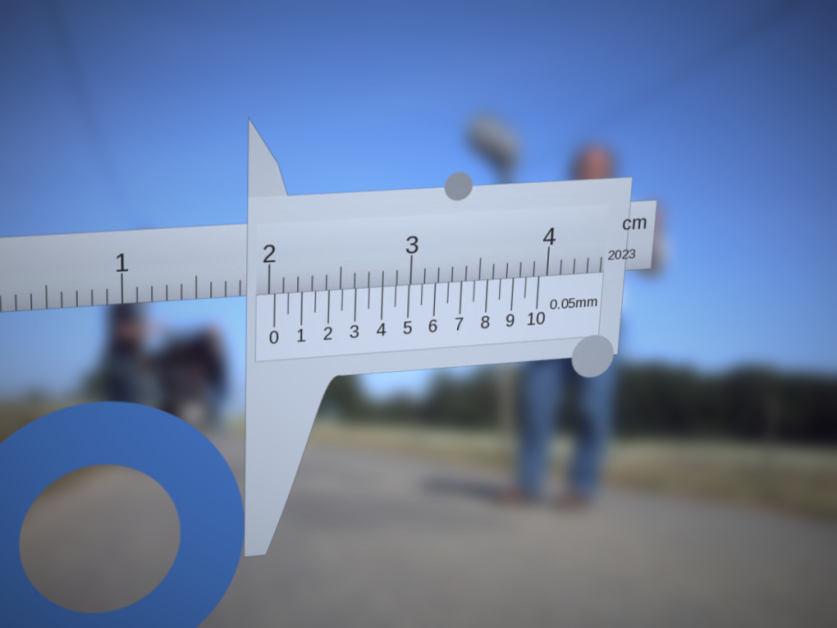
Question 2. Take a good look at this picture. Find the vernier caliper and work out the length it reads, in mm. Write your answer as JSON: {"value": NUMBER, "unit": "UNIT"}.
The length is {"value": 20.4, "unit": "mm"}
